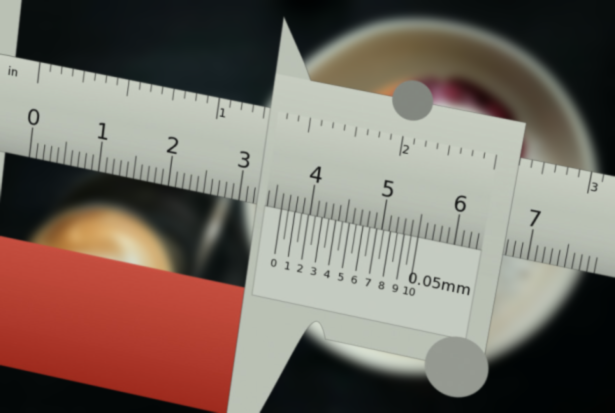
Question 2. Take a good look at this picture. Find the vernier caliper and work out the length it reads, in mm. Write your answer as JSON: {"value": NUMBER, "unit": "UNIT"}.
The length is {"value": 36.0, "unit": "mm"}
